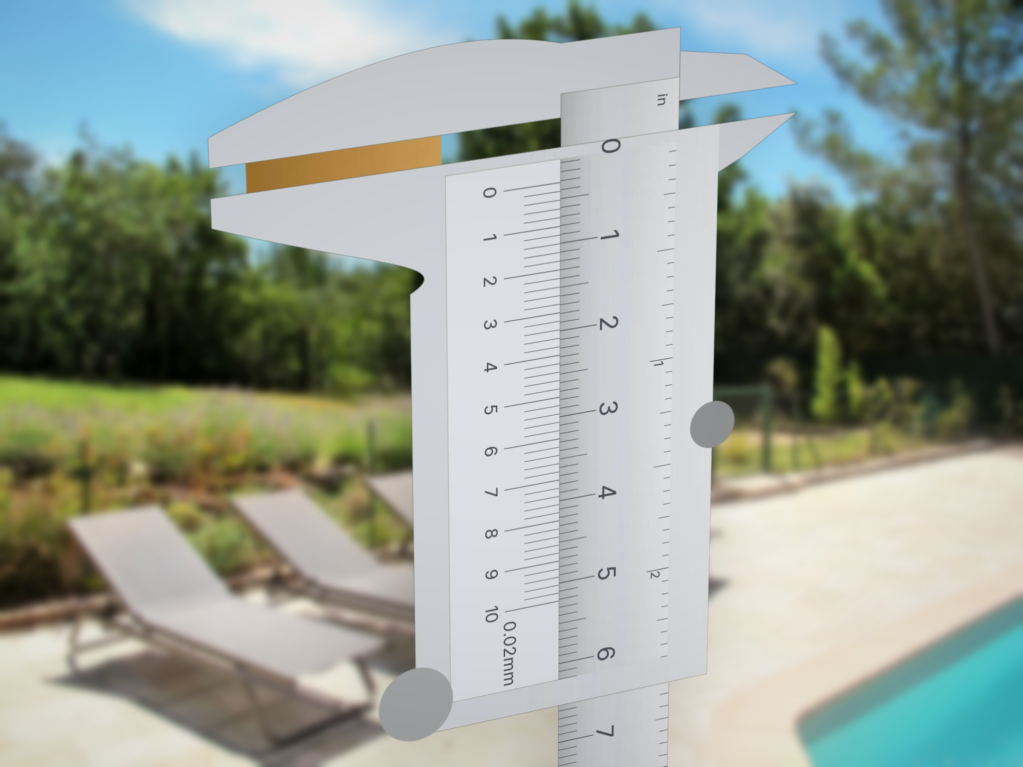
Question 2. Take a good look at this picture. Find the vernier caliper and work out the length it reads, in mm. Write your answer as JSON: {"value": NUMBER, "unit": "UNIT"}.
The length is {"value": 3.2, "unit": "mm"}
